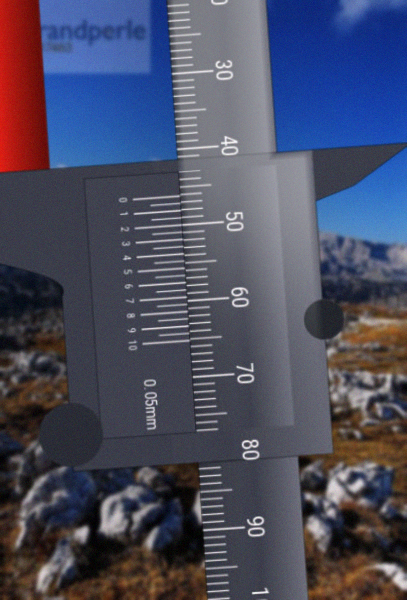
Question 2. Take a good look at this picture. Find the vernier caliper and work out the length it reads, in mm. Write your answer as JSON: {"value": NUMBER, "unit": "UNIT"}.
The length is {"value": 46.2, "unit": "mm"}
